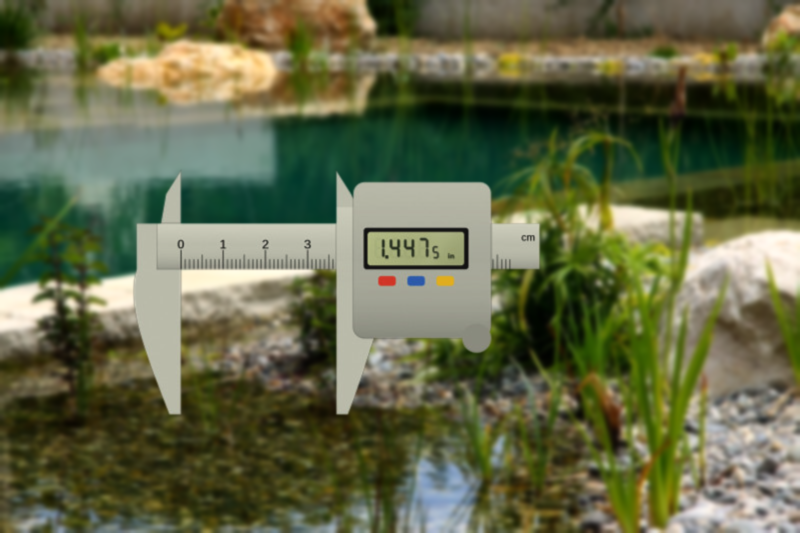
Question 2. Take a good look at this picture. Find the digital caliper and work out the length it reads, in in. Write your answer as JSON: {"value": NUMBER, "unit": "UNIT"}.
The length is {"value": 1.4475, "unit": "in"}
